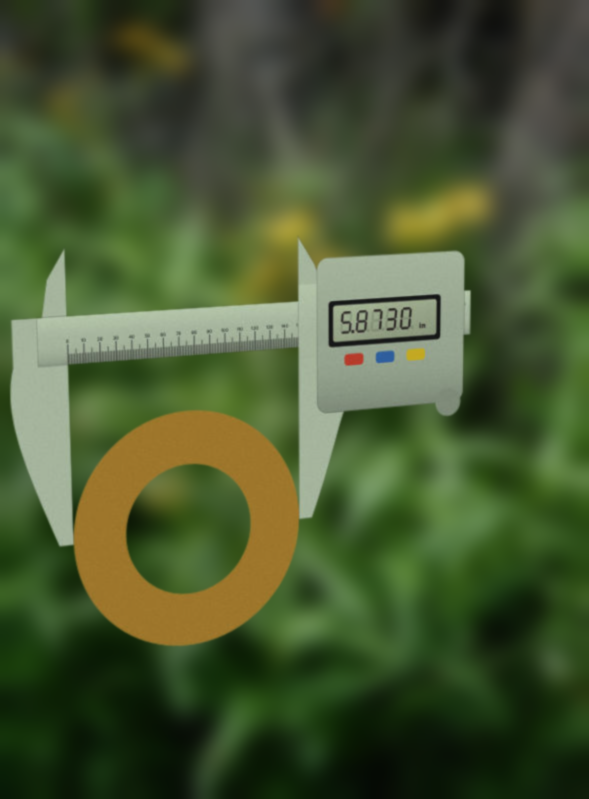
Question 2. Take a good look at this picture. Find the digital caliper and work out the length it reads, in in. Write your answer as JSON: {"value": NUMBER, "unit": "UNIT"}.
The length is {"value": 5.8730, "unit": "in"}
